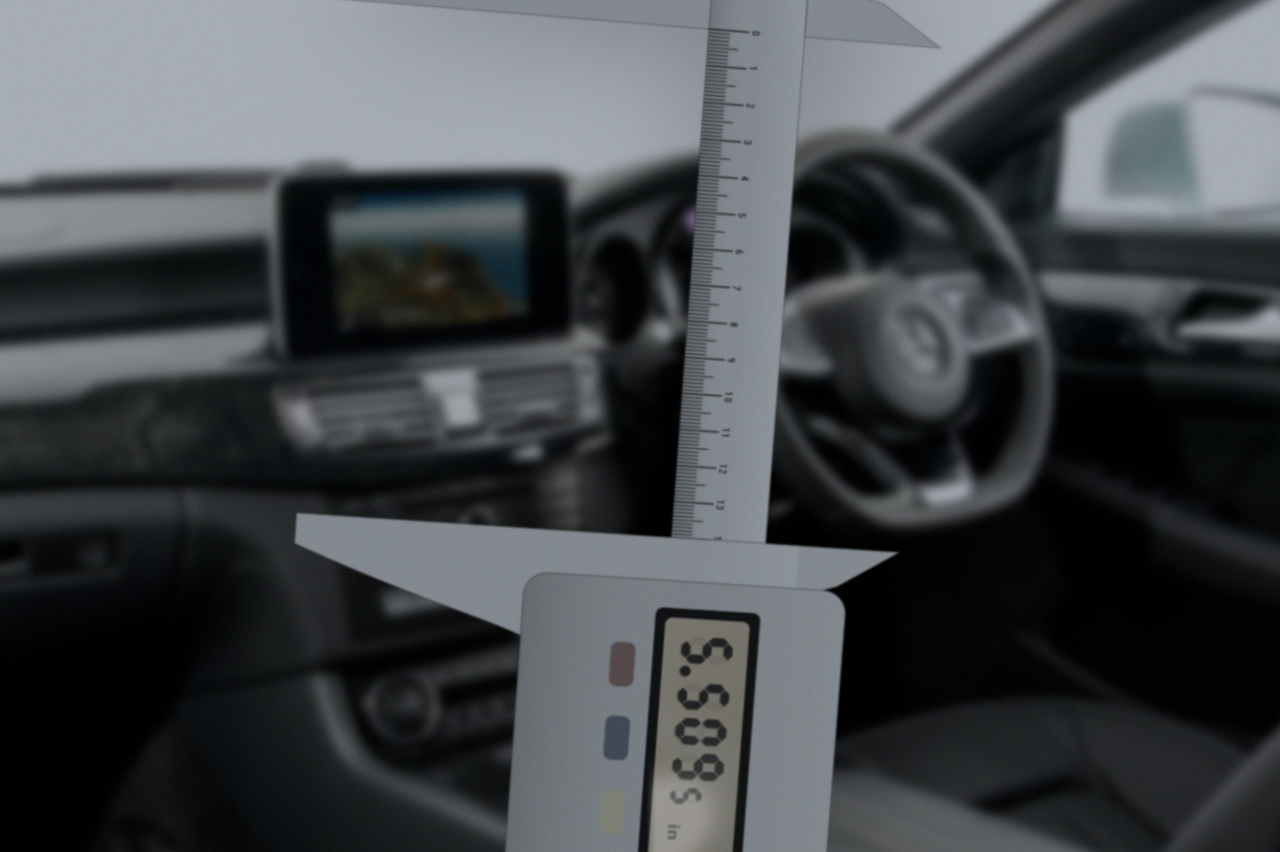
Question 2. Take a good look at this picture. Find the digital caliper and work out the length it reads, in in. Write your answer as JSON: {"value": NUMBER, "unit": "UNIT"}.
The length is {"value": 5.5095, "unit": "in"}
